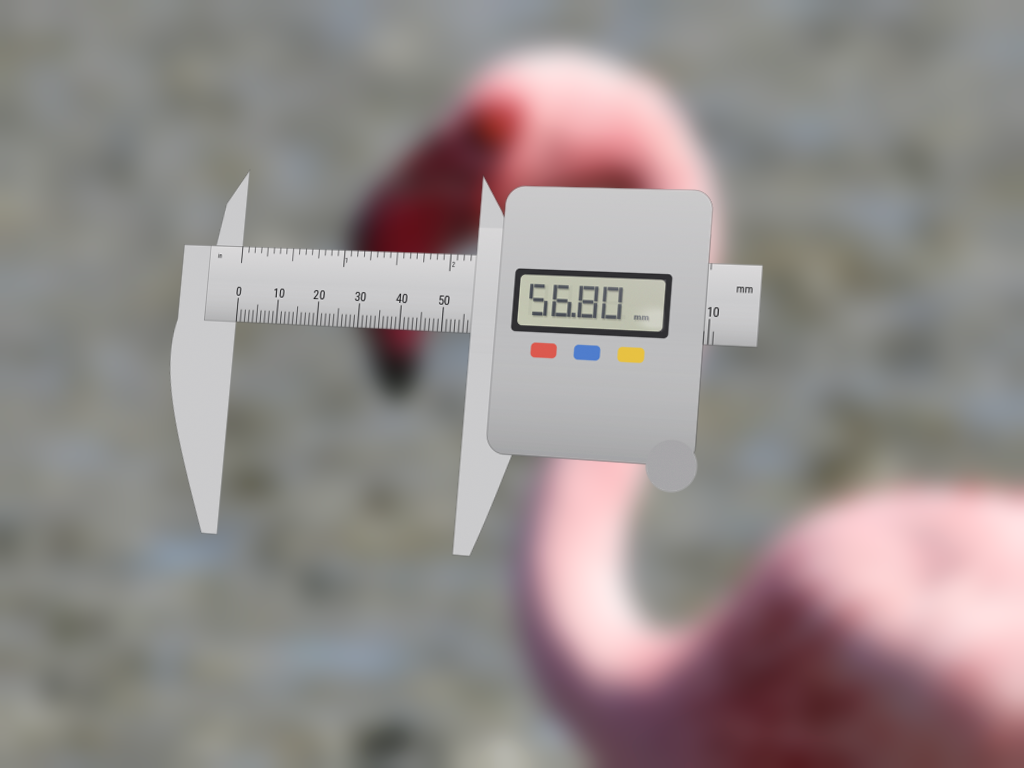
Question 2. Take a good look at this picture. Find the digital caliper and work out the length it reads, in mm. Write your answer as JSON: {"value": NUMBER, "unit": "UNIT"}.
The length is {"value": 56.80, "unit": "mm"}
